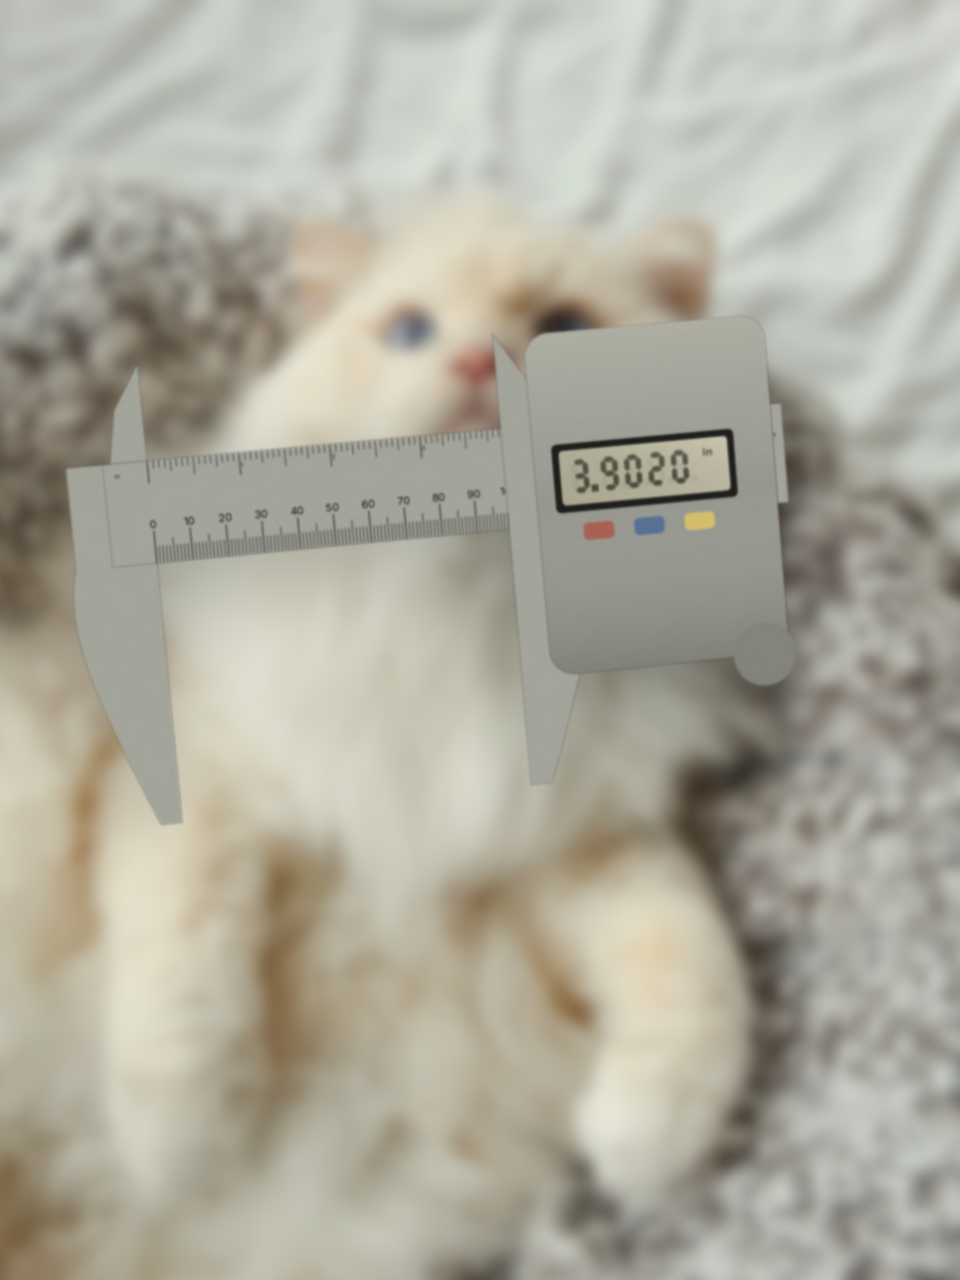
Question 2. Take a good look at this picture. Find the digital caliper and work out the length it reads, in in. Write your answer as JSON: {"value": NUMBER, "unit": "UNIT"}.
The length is {"value": 3.9020, "unit": "in"}
